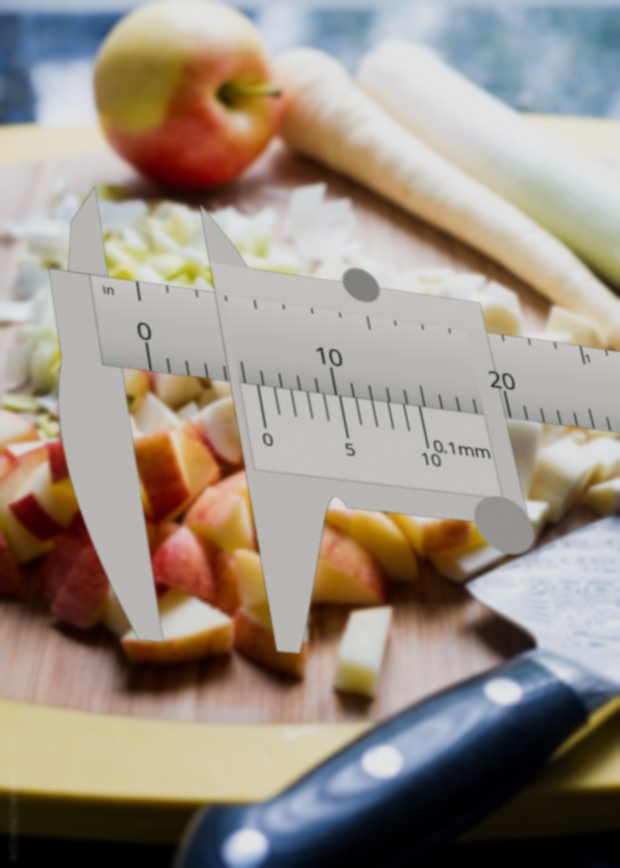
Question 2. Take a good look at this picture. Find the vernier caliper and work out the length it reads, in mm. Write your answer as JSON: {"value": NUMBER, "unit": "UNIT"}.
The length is {"value": 5.7, "unit": "mm"}
